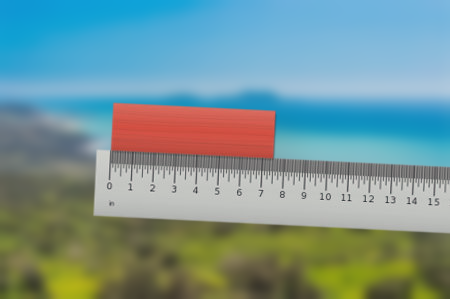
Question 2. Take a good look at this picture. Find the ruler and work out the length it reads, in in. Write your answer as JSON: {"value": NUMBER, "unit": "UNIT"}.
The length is {"value": 7.5, "unit": "in"}
